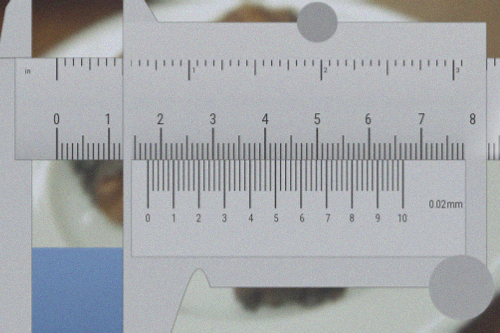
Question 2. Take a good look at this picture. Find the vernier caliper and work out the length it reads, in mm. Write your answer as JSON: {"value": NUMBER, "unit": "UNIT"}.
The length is {"value": 17.5, "unit": "mm"}
